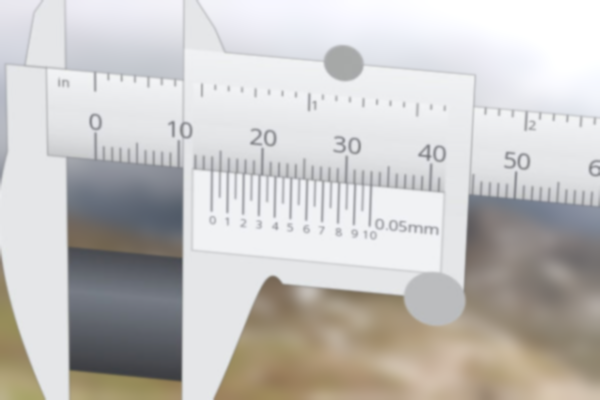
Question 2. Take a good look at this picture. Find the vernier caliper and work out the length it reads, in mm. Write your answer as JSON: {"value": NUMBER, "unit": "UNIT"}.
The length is {"value": 14.0, "unit": "mm"}
